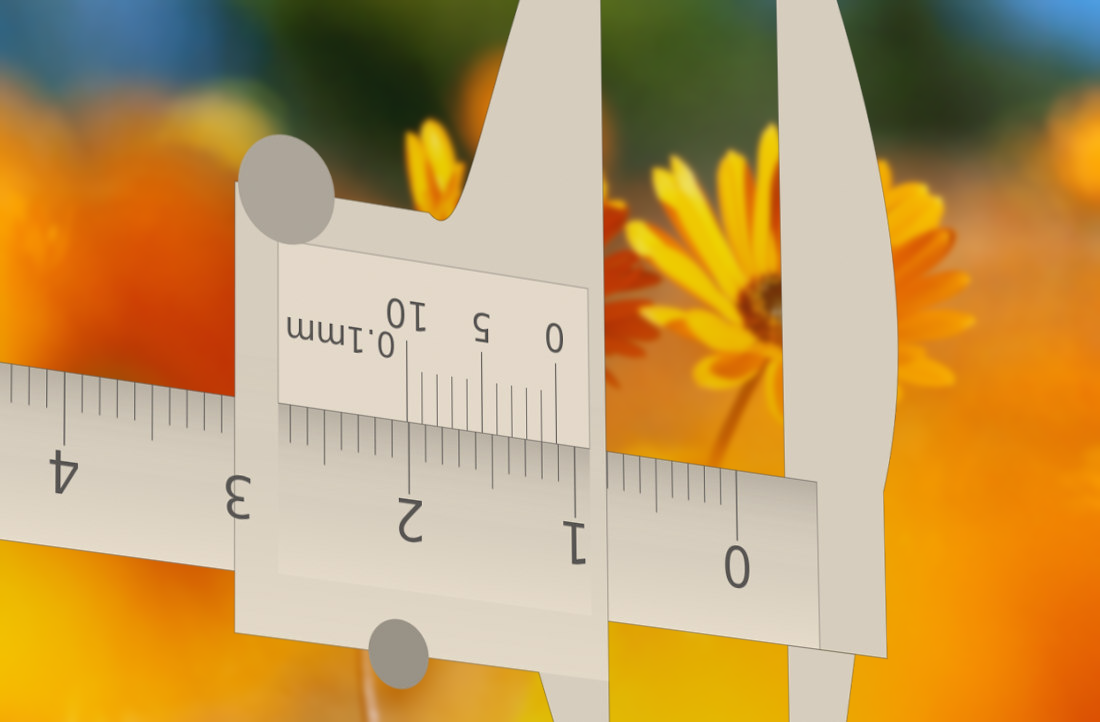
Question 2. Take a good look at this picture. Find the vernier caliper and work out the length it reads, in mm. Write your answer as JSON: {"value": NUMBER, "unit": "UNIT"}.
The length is {"value": 11.1, "unit": "mm"}
